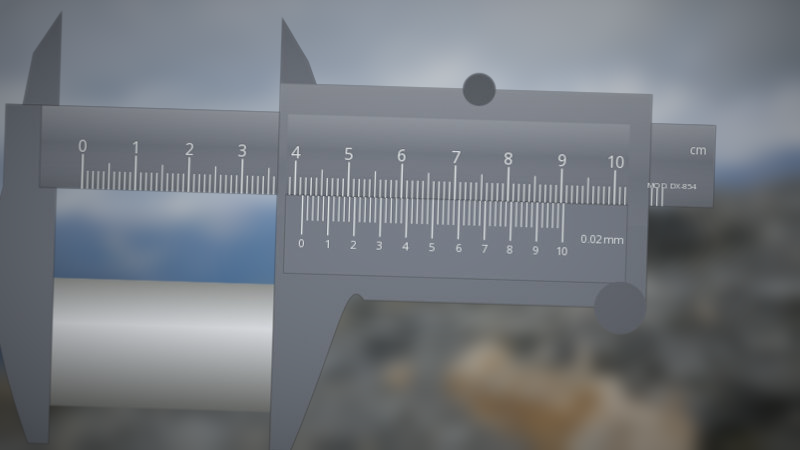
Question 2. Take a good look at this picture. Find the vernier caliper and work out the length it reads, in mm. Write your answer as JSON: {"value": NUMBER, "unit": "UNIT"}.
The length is {"value": 41.5, "unit": "mm"}
